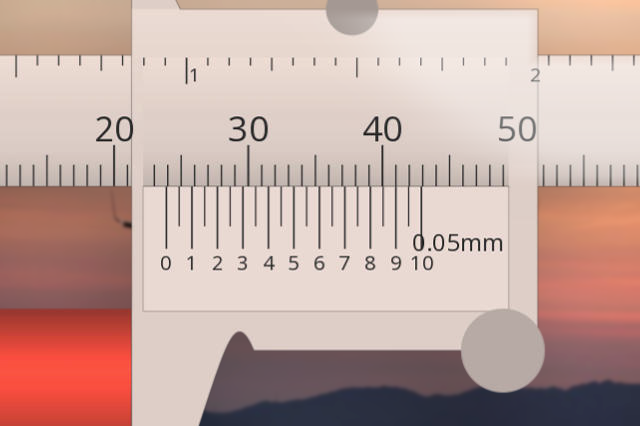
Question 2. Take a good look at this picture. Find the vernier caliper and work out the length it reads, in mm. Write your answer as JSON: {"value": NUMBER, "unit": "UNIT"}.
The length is {"value": 23.9, "unit": "mm"}
